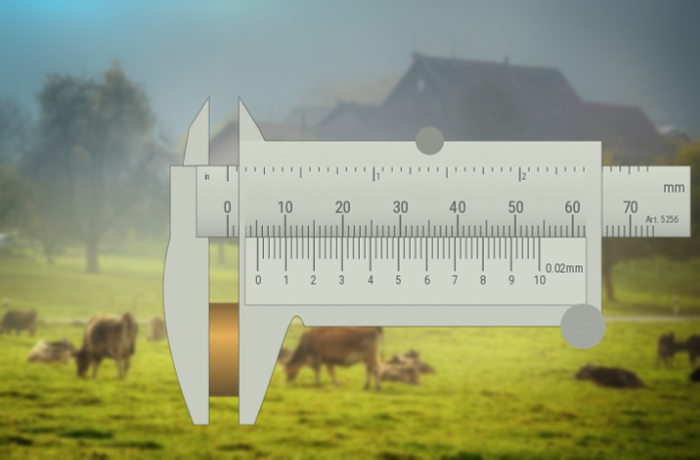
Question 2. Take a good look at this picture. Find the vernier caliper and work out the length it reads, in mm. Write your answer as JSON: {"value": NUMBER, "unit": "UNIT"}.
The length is {"value": 5.2, "unit": "mm"}
